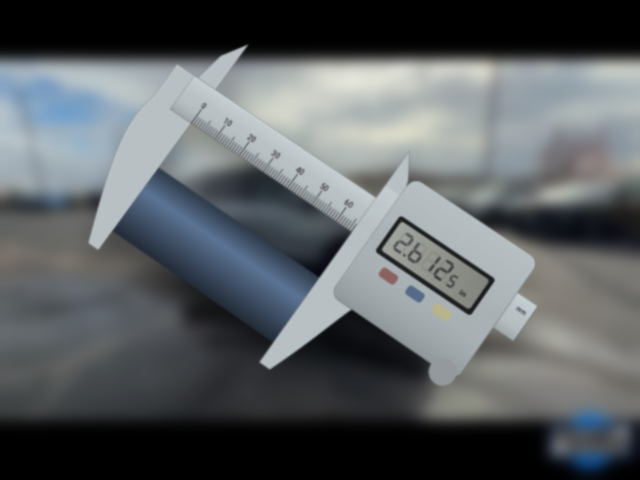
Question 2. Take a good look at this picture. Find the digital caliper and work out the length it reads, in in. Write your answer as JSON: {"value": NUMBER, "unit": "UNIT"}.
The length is {"value": 2.6125, "unit": "in"}
